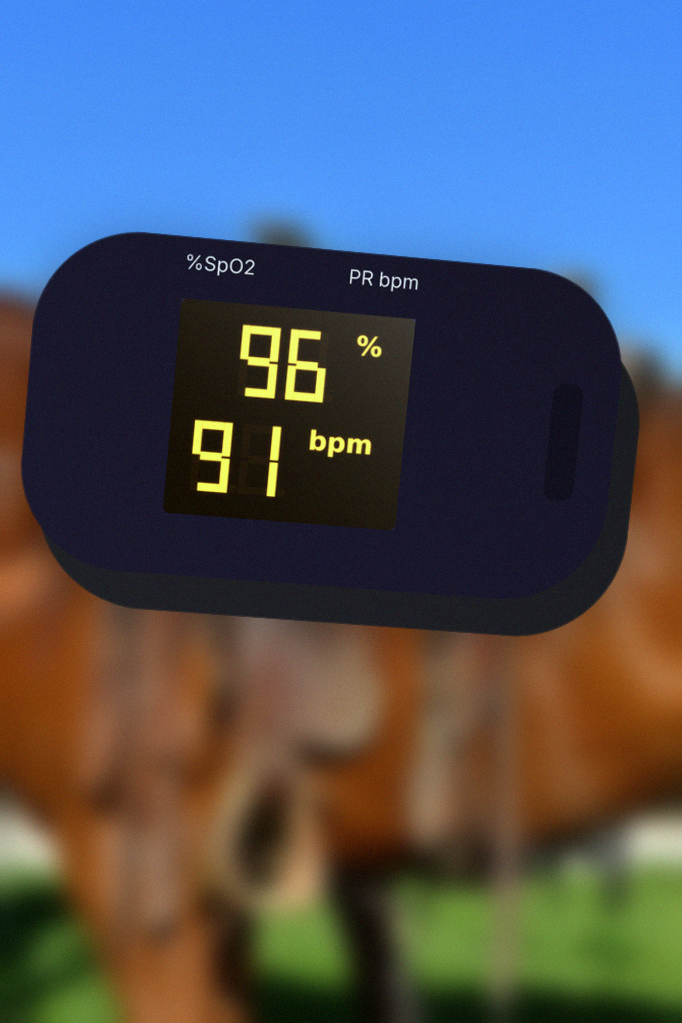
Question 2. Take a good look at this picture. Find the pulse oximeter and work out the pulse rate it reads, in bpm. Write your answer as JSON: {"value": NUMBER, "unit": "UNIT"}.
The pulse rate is {"value": 91, "unit": "bpm"}
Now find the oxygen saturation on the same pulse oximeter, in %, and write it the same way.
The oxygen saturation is {"value": 96, "unit": "%"}
